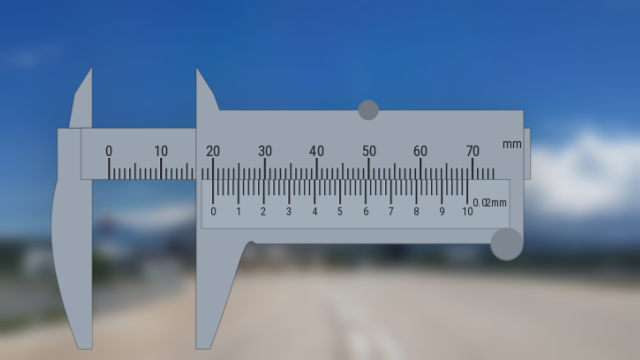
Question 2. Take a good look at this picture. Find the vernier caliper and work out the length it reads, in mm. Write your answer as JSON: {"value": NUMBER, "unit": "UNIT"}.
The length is {"value": 20.0, "unit": "mm"}
